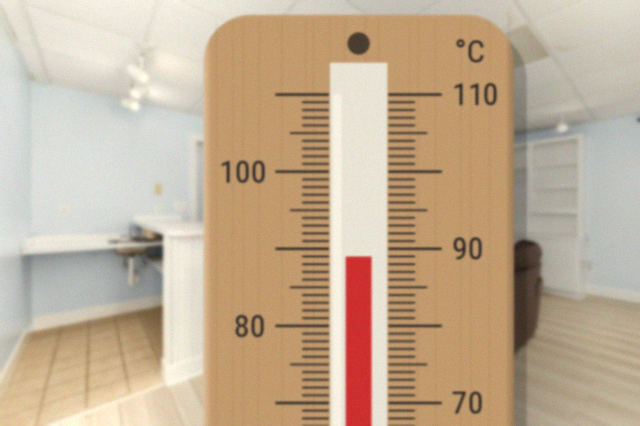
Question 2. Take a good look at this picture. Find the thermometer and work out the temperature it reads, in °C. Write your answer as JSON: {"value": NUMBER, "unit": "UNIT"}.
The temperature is {"value": 89, "unit": "°C"}
